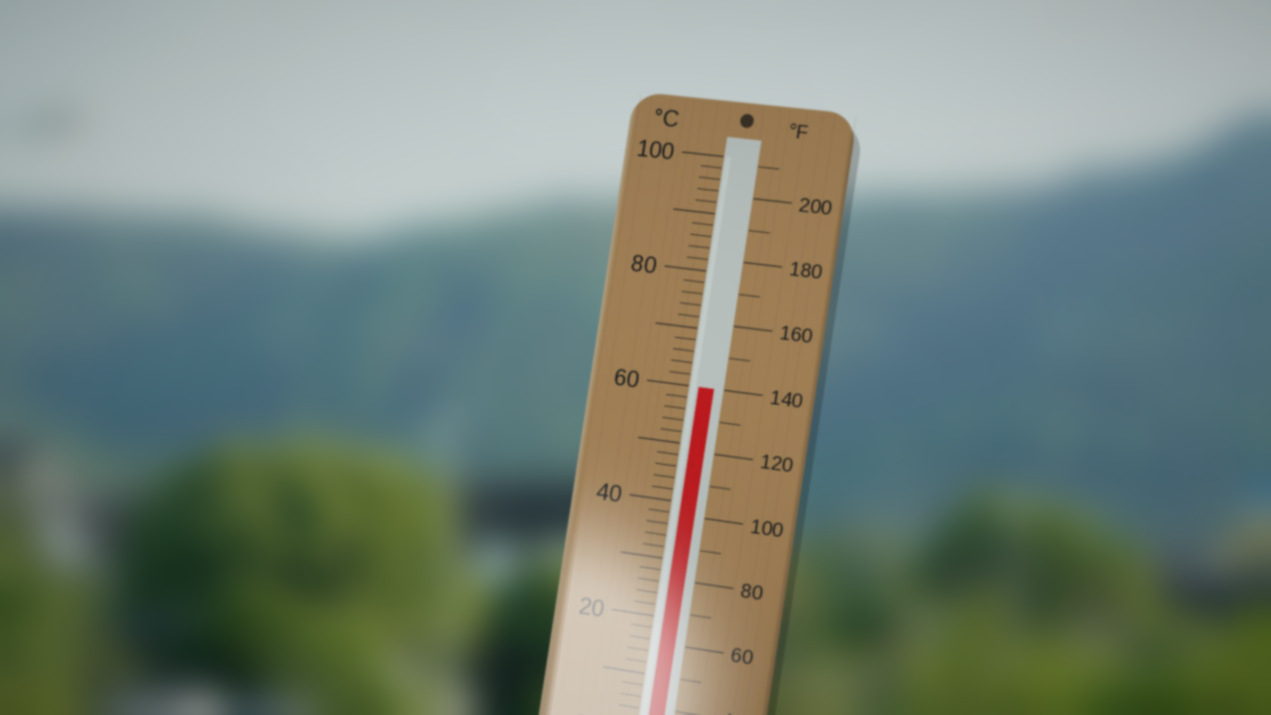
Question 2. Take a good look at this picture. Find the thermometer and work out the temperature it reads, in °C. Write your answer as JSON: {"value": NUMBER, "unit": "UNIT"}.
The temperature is {"value": 60, "unit": "°C"}
